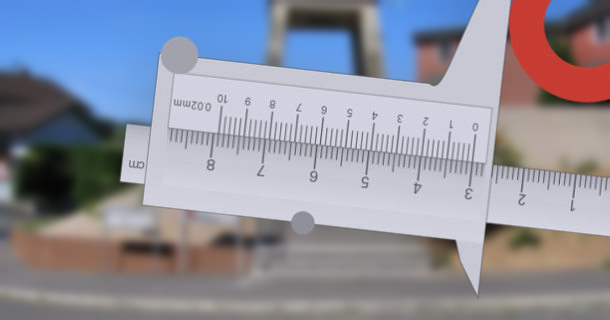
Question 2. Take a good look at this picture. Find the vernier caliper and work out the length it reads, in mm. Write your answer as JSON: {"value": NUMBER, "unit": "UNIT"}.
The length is {"value": 30.0, "unit": "mm"}
